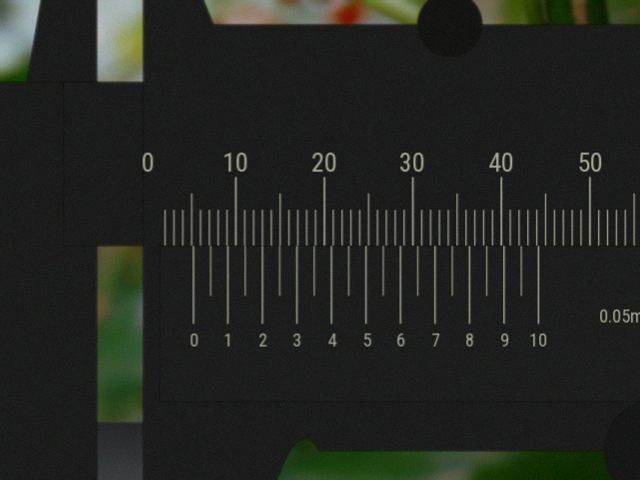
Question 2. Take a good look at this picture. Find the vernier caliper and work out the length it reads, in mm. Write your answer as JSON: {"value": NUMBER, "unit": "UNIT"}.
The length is {"value": 5.2, "unit": "mm"}
